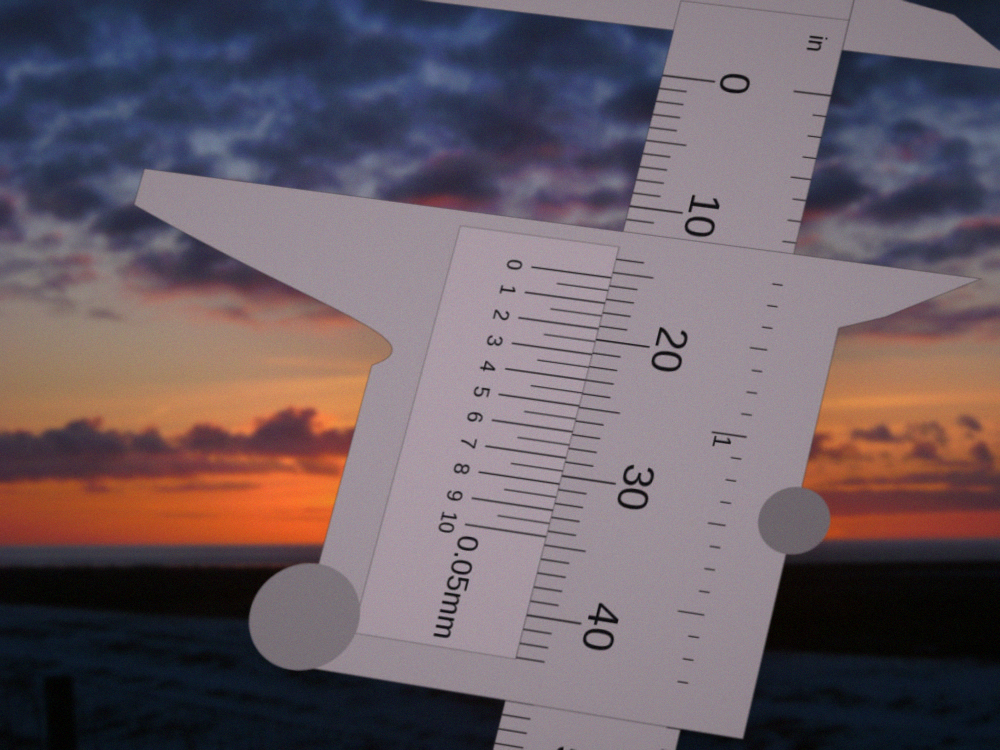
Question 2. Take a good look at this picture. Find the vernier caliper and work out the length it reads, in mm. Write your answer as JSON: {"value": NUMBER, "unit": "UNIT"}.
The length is {"value": 15.4, "unit": "mm"}
